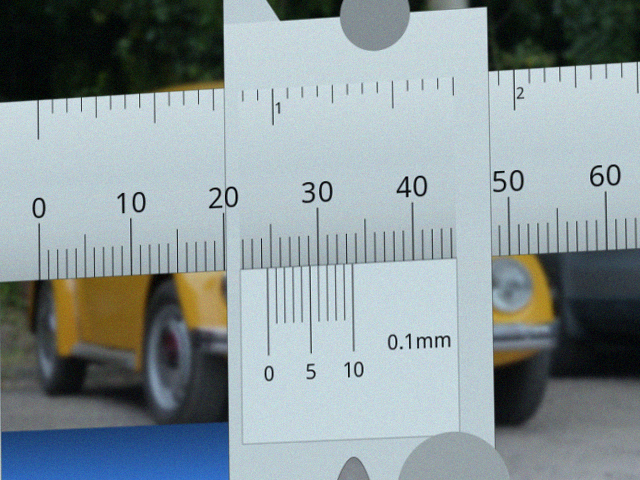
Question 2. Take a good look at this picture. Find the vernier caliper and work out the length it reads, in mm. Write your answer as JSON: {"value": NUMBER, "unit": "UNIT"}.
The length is {"value": 24.6, "unit": "mm"}
